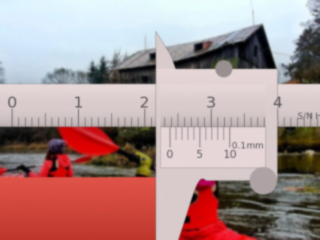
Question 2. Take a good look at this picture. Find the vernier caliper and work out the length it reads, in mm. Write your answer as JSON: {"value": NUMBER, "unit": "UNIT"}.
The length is {"value": 23.8, "unit": "mm"}
